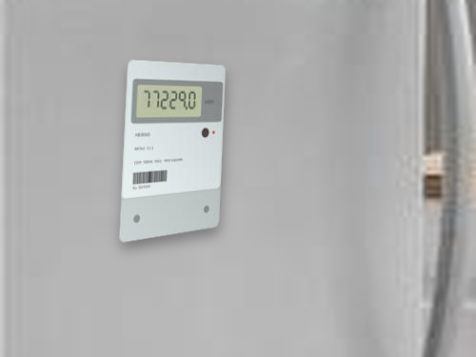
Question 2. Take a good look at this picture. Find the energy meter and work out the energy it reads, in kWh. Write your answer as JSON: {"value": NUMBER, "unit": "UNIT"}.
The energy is {"value": 77229.0, "unit": "kWh"}
